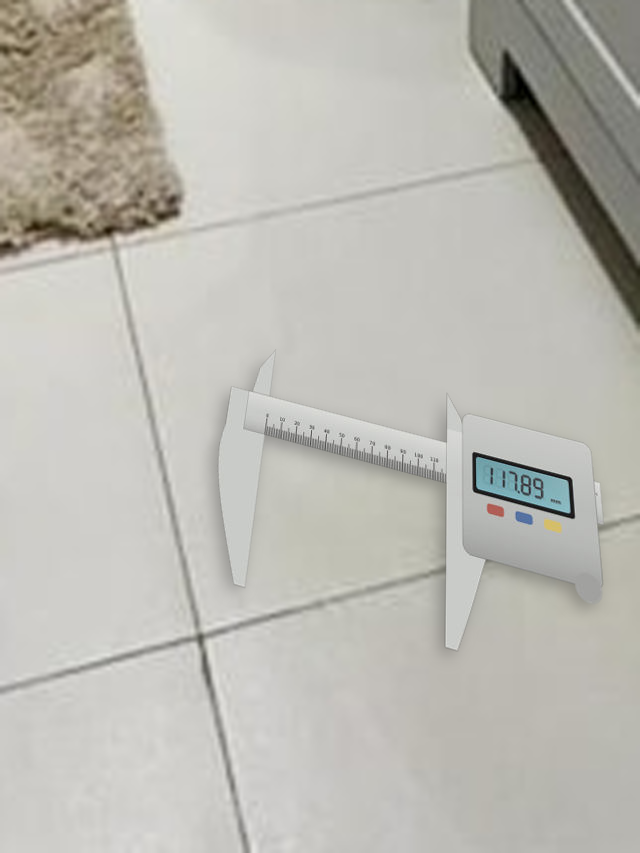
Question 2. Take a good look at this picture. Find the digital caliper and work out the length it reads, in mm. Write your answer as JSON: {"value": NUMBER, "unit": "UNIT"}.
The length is {"value": 117.89, "unit": "mm"}
